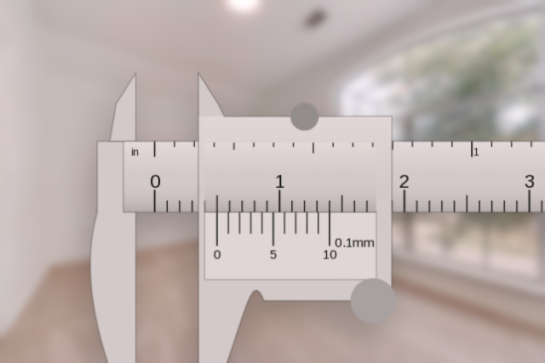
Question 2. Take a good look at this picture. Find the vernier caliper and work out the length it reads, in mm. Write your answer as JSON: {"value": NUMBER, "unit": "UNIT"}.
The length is {"value": 5.0, "unit": "mm"}
